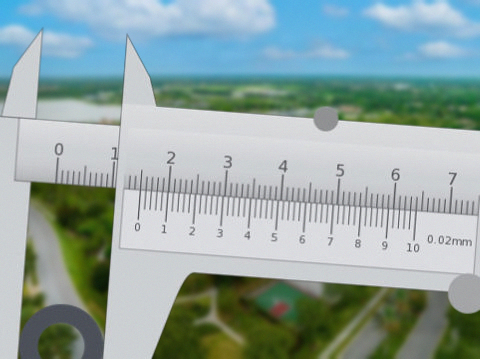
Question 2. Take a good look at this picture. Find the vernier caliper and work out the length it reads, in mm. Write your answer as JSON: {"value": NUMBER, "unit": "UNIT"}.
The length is {"value": 15.0, "unit": "mm"}
